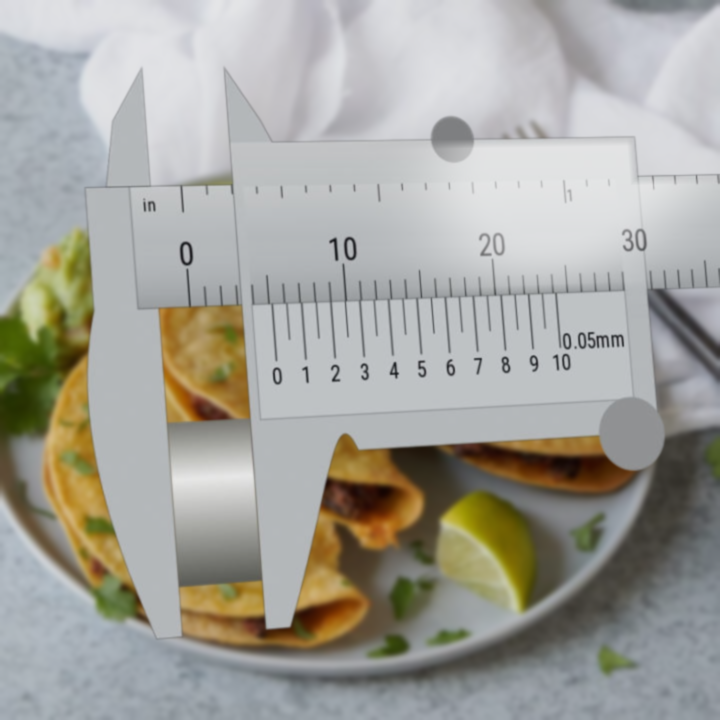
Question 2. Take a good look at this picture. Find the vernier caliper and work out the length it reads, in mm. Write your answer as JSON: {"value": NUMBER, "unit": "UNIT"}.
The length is {"value": 5.2, "unit": "mm"}
